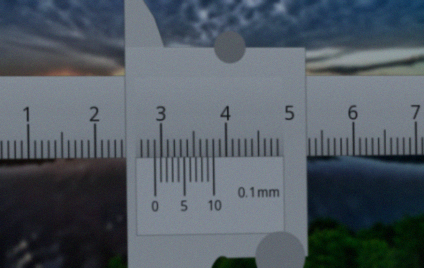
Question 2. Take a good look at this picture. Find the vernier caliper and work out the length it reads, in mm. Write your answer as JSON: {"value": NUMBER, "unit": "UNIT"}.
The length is {"value": 29.0, "unit": "mm"}
